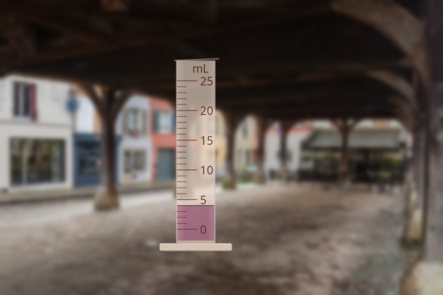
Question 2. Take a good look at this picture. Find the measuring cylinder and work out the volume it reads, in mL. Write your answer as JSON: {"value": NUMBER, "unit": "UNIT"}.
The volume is {"value": 4, "unit": "mL"}
